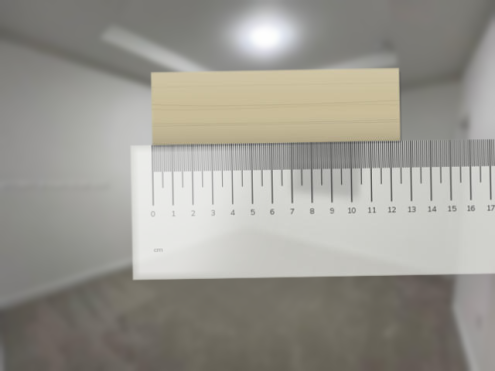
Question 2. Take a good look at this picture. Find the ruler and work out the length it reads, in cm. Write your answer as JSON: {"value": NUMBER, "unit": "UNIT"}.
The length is {"value": 12.5, "unit": "cm"}
